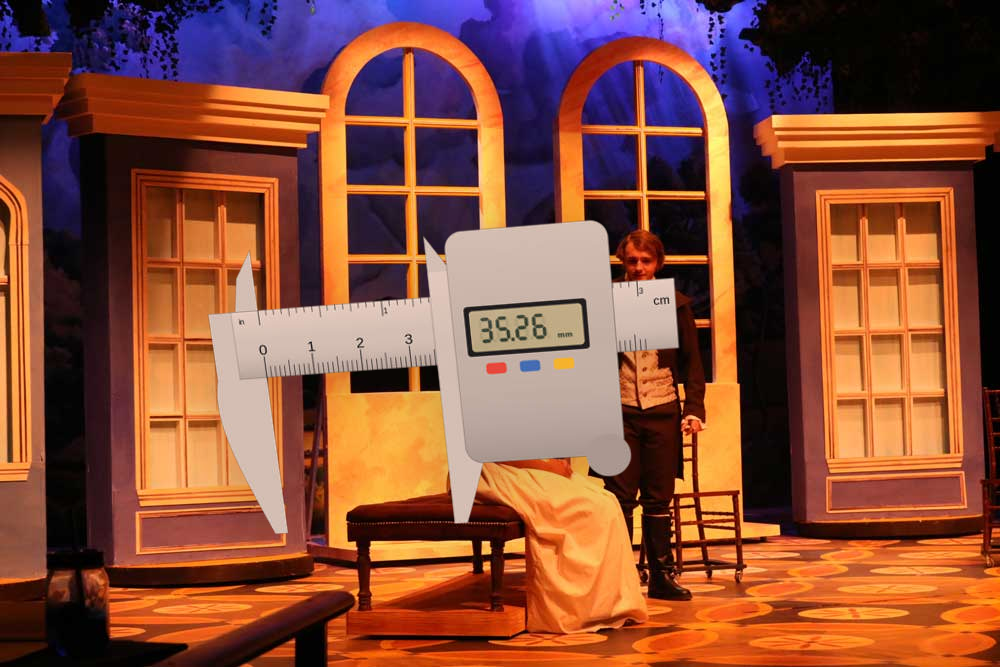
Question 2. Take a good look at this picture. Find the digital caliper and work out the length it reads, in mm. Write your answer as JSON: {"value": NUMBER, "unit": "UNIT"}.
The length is {"value": 35.26, "unit": "mm"}
